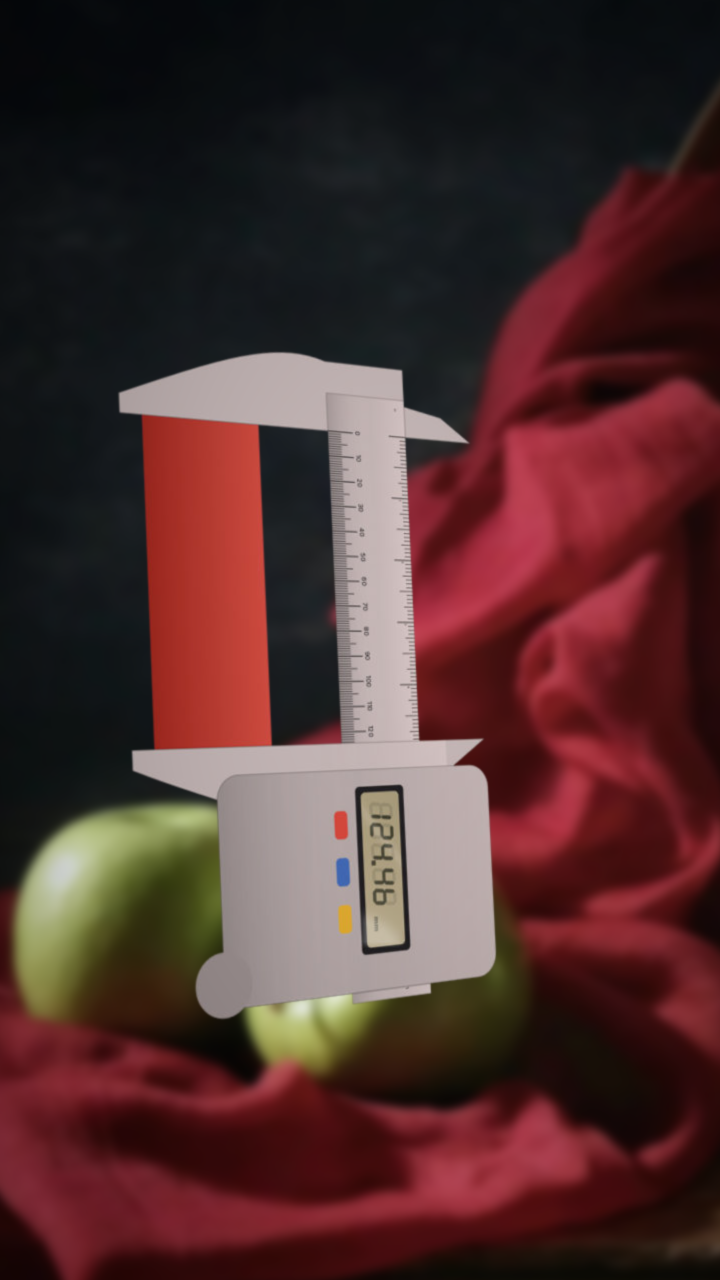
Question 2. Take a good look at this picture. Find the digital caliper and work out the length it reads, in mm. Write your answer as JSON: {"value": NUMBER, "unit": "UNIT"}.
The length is {"value": 124.46, "unit": "mm"}
